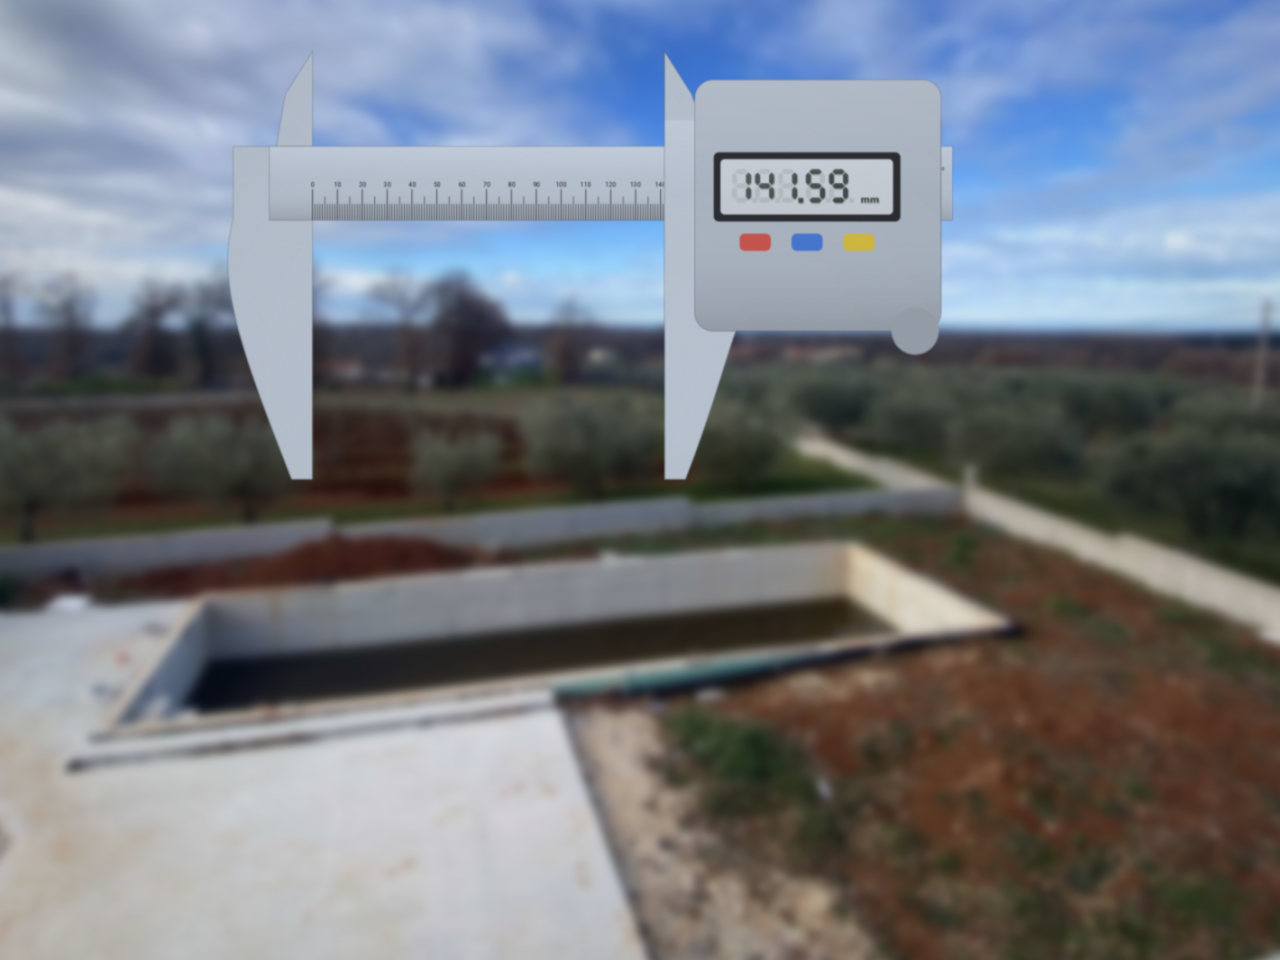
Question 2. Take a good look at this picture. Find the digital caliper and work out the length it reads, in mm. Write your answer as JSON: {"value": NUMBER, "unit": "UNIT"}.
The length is {"value": 141.59, "unit": "mm"}
